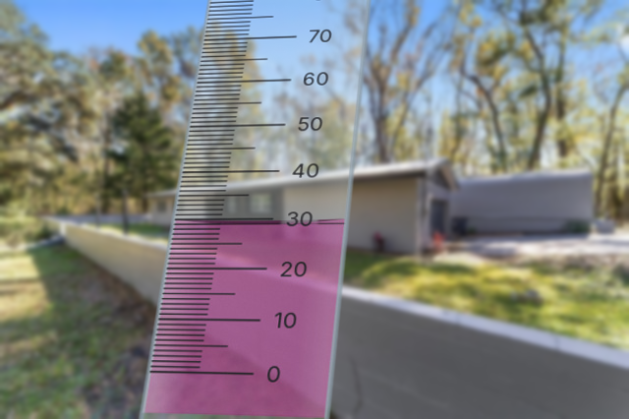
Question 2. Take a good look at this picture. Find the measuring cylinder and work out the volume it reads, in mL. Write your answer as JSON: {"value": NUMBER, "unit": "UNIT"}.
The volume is {"value": 29, "unit": "mL"}
